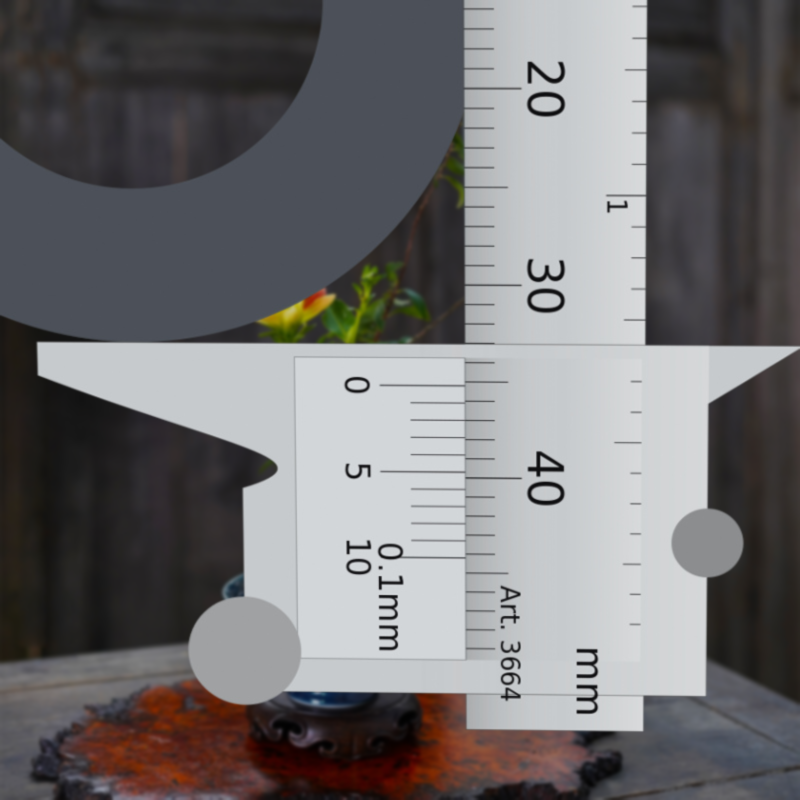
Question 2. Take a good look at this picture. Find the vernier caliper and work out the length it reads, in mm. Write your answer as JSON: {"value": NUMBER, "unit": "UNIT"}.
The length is {"value": 35.2, "unit": "mm"}
